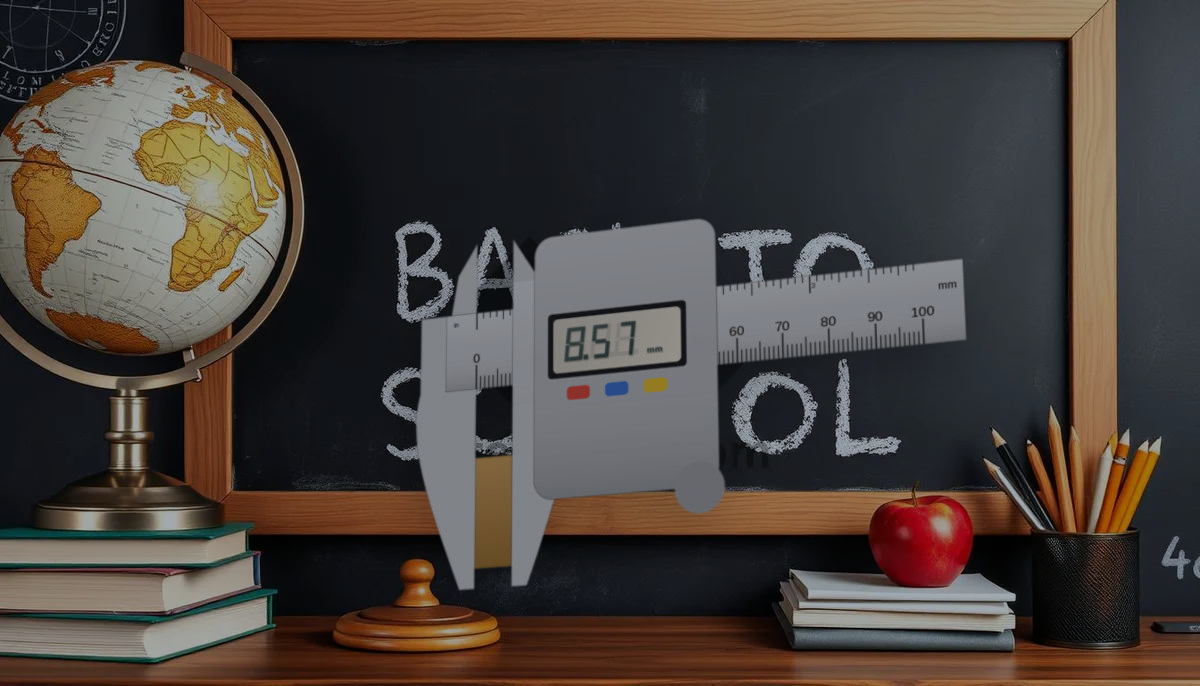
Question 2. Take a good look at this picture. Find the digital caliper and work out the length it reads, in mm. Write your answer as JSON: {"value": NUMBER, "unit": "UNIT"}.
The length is {"value": 8.57, "unit": "mm"}
